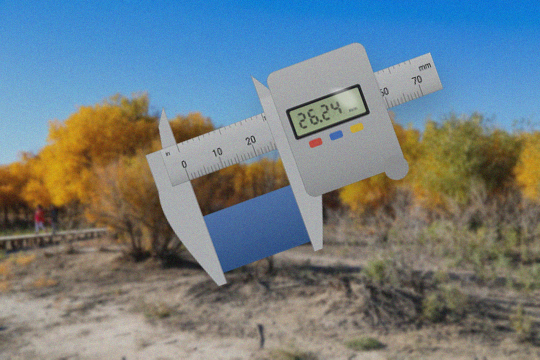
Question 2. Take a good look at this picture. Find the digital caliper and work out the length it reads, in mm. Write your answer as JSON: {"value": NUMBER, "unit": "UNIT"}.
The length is {"value": 26.24, "unit": "mm"}
